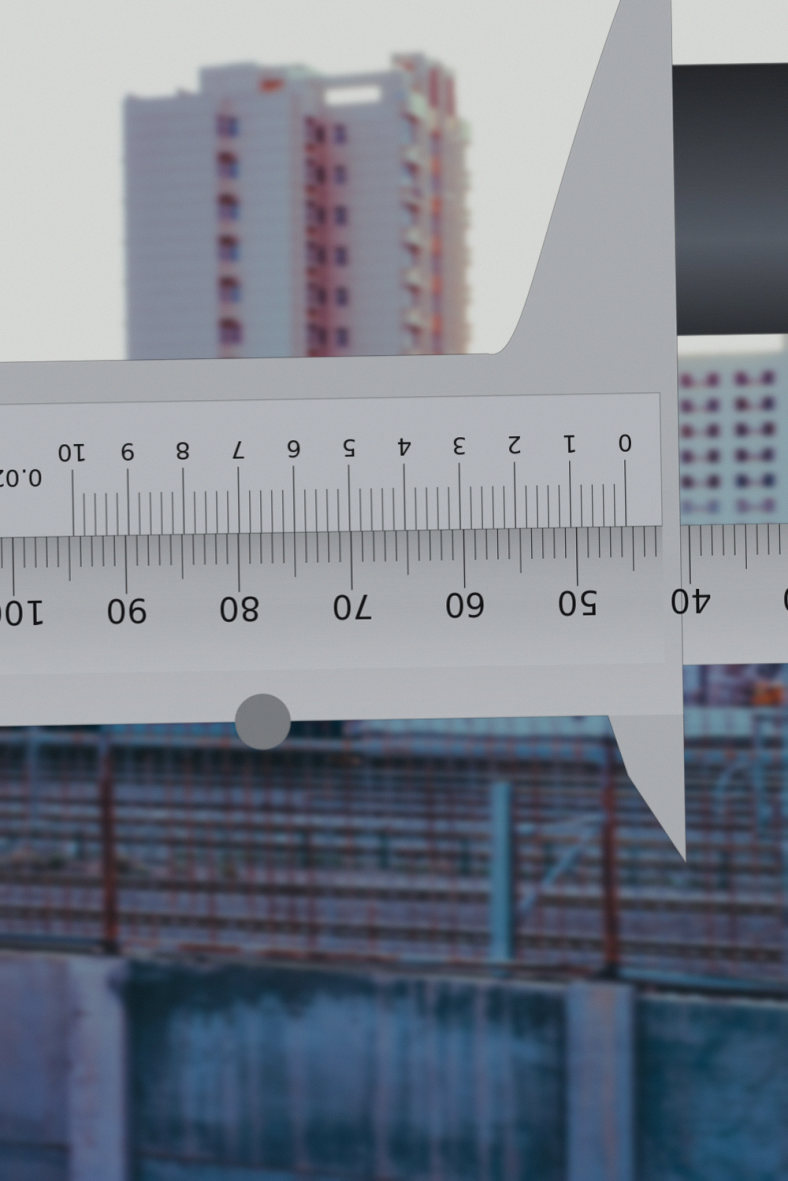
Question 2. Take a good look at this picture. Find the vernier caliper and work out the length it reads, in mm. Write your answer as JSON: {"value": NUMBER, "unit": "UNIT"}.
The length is {"value": 45.6, "unit": "mm"}
